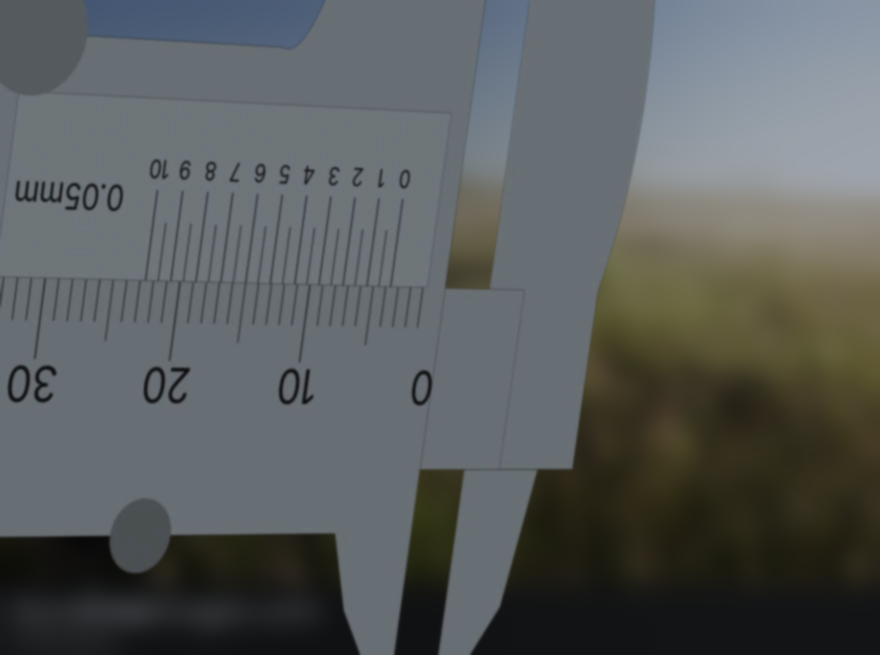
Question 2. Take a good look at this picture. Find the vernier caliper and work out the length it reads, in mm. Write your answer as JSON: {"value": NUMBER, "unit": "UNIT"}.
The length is {"value": 3.6, "unit": "mm"}
